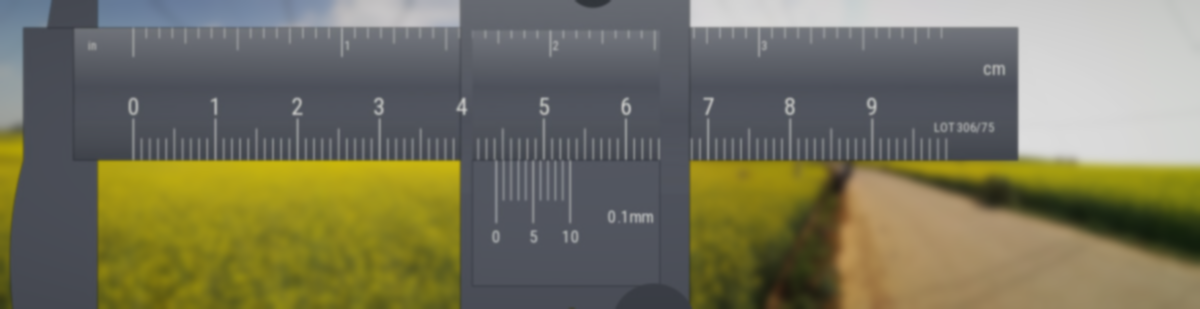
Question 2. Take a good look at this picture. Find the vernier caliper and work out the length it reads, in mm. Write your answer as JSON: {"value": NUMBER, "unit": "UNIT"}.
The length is {"value": 44.2, "unit": "mm"}
